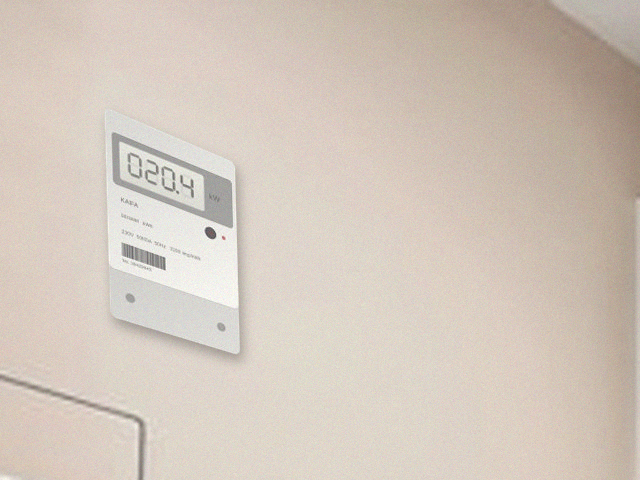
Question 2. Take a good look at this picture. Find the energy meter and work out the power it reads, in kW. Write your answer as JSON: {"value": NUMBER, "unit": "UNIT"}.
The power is {"value": 20.4, "unit": "kW"}
